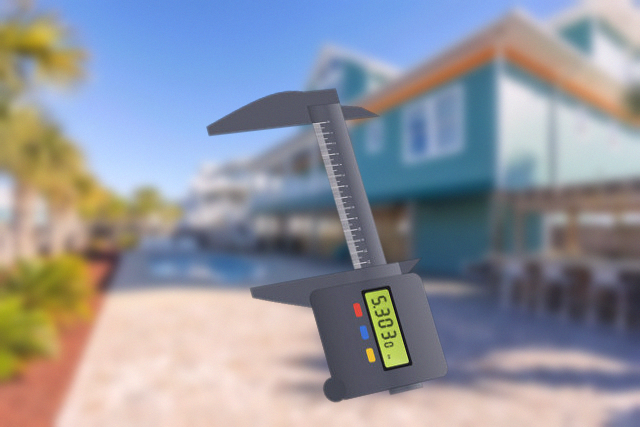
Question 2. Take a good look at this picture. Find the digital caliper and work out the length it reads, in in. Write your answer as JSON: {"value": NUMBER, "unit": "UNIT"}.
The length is {"value": 5.3030, "unit": "in"}
